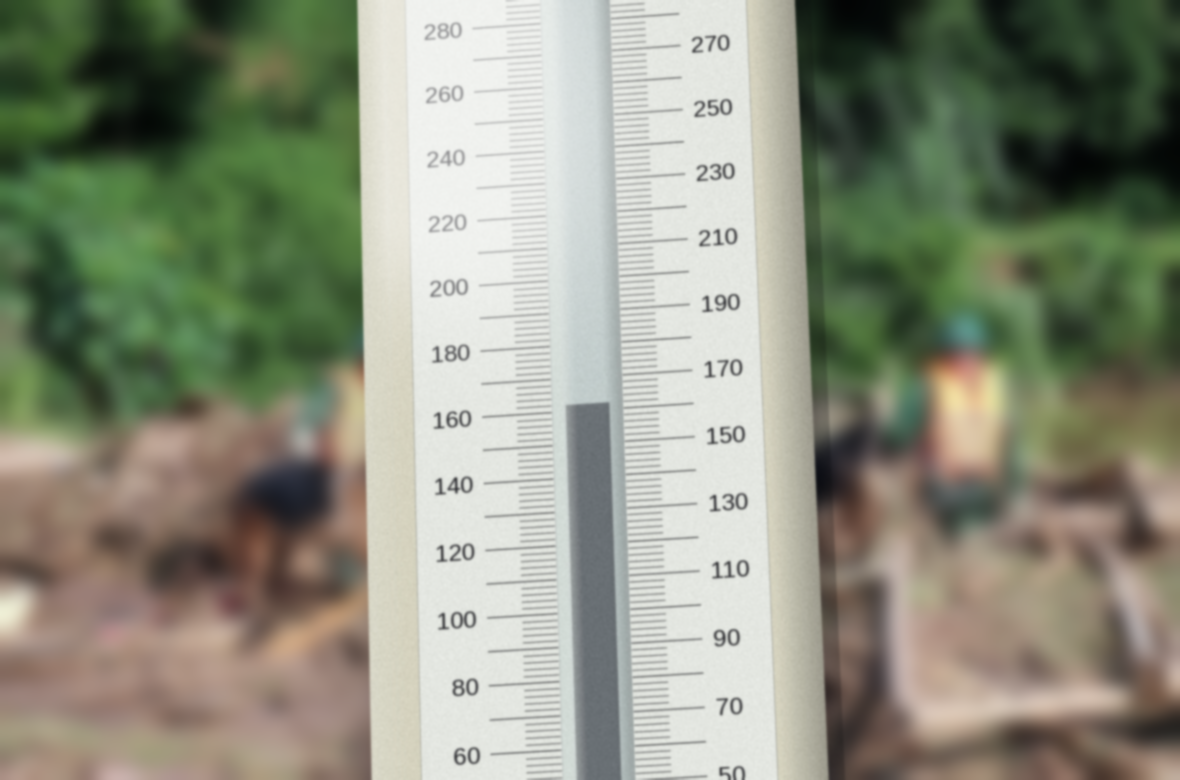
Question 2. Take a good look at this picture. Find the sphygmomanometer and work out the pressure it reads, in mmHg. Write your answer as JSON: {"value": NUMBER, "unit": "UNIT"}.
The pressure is {"value": 162, "unit": "mmHg"}
